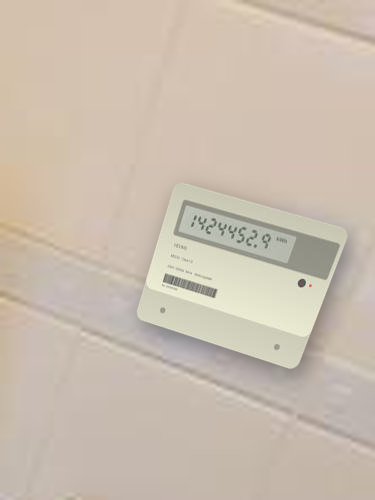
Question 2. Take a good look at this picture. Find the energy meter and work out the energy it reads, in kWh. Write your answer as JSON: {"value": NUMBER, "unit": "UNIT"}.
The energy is {"value": 1424452.9, "unit": "kWh"}
